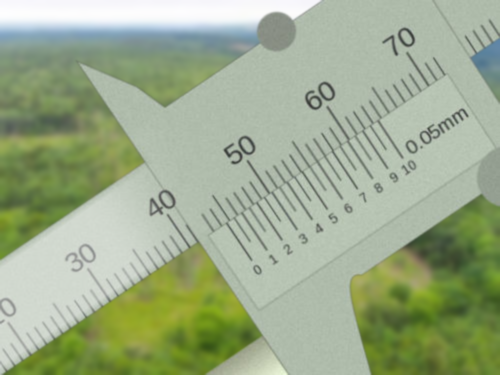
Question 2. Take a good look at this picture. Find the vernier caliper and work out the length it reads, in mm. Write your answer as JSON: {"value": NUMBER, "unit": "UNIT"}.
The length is {"value": 44.6, "unit": "mm"}
